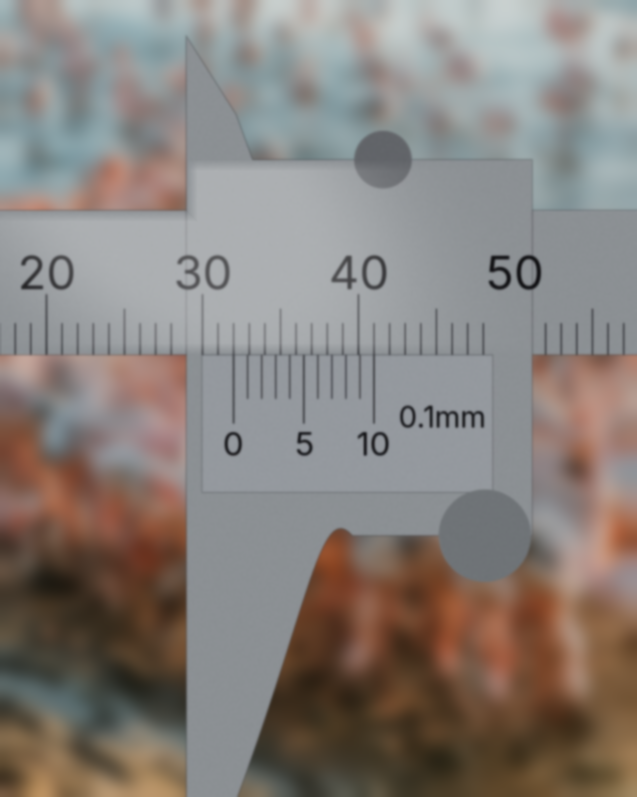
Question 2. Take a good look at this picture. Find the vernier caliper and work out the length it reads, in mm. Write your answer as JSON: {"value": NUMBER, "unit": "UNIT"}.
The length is {"value": 32.0, "unit": "mm"}
